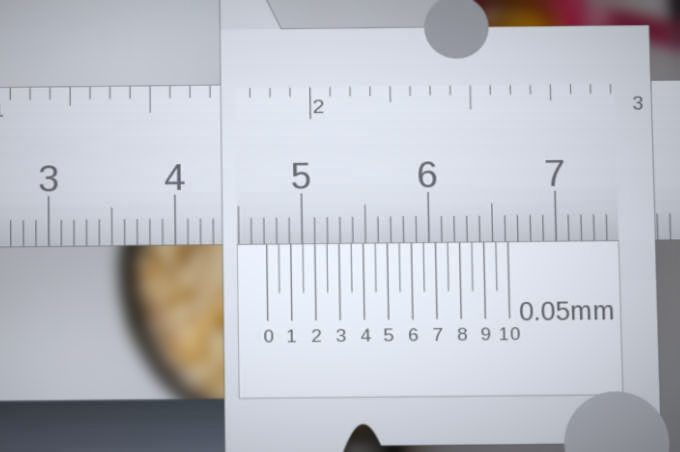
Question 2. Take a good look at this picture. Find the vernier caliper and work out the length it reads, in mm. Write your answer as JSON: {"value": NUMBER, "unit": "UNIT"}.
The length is {"value": 47.2, "unit": "mm"}
